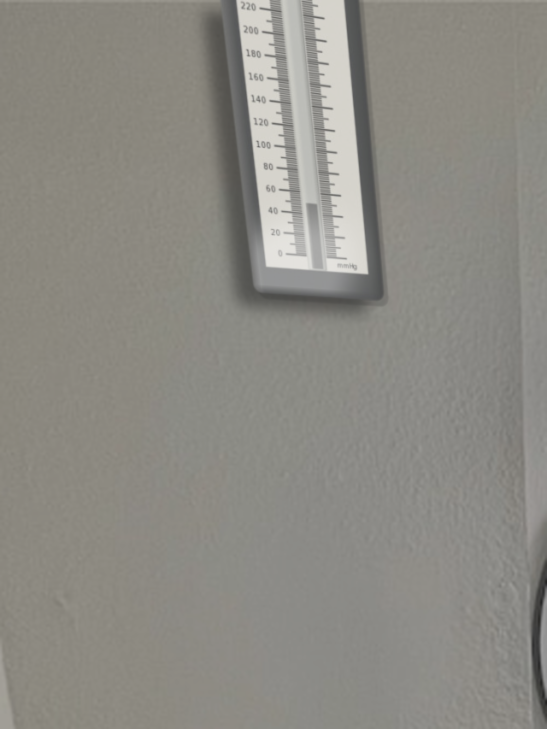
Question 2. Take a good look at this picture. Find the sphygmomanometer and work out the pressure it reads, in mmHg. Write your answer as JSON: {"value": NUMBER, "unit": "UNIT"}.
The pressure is {"value": 50, "unit": "mmHg"}
